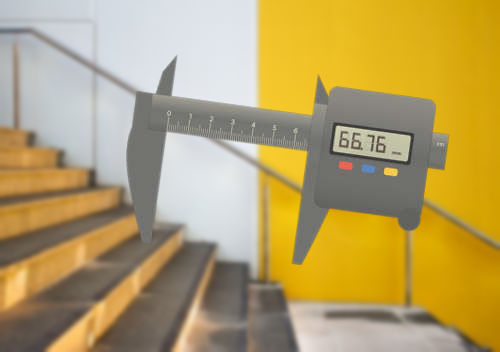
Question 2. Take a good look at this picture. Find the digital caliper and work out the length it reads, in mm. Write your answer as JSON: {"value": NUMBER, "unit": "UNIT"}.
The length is {"value": 66.76, "unit": "mm"}
